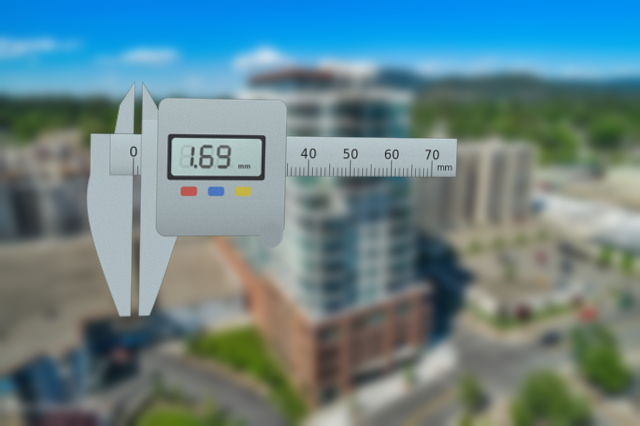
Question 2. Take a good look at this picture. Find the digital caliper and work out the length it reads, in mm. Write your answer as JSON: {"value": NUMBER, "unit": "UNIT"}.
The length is {"value": 1.69, "unit": "mm"}
